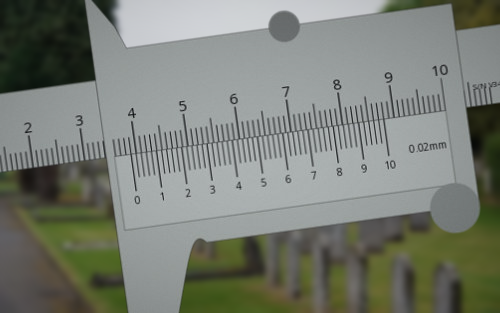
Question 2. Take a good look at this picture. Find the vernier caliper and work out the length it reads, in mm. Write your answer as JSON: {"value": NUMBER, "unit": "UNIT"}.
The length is {"value": 39.0, "unit": "mm"}
